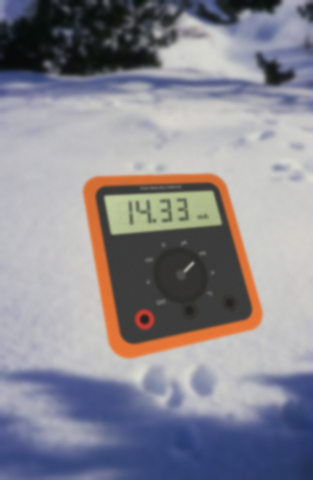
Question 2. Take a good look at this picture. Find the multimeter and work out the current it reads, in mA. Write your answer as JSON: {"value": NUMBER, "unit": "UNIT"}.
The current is {"value": 14.33, "unit": "mA"}
